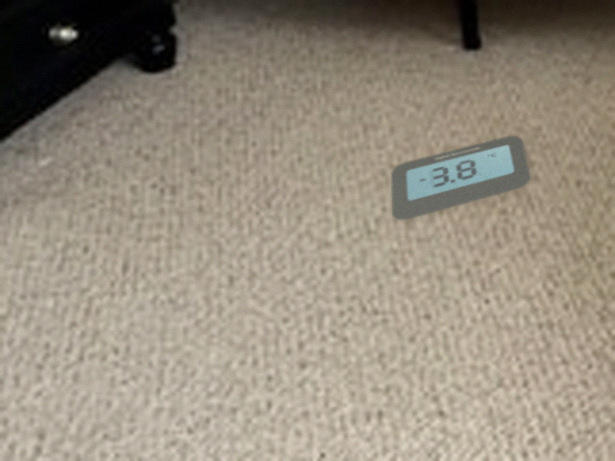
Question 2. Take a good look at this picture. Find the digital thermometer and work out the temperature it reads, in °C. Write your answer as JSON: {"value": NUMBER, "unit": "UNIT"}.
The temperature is {"value": -3.8, "unit": "°C"}
